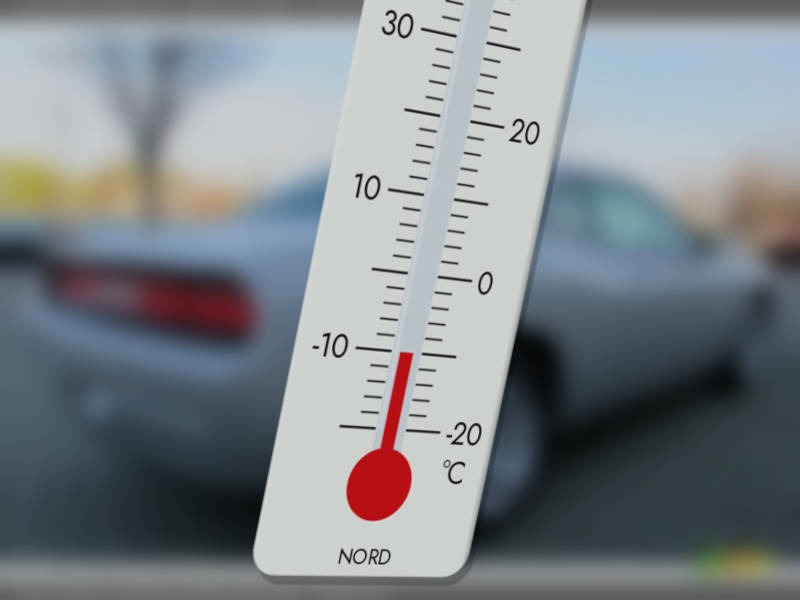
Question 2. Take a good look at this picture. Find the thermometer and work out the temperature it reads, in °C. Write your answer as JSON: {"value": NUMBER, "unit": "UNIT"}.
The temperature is {"value": -10, "unit": "°C"}
